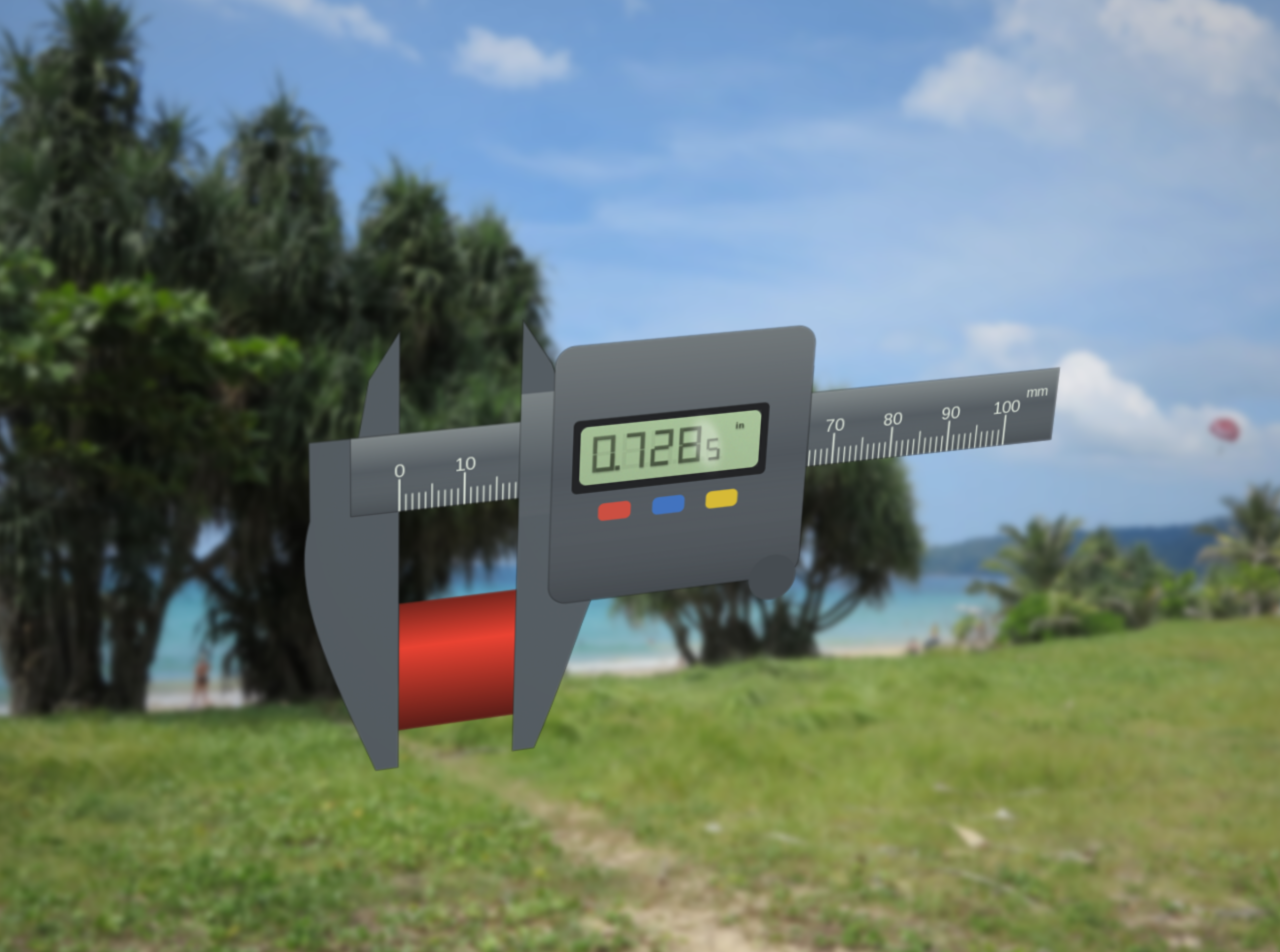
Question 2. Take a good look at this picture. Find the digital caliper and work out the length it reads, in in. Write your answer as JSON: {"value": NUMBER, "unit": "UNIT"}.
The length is {"value": 0.7285, "unit": "in"}
